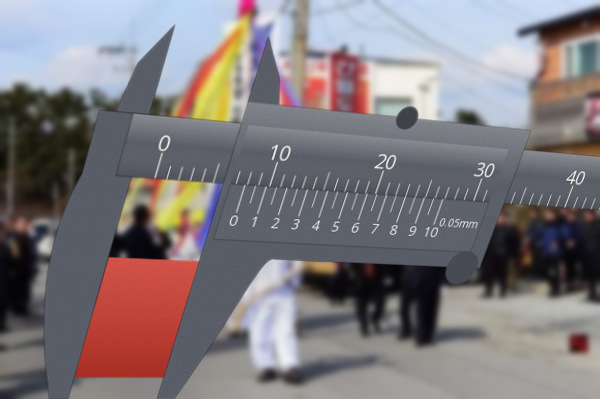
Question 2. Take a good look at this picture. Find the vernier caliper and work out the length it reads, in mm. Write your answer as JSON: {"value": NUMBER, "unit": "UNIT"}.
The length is {"value": 7.8, "unit": "mm"}
